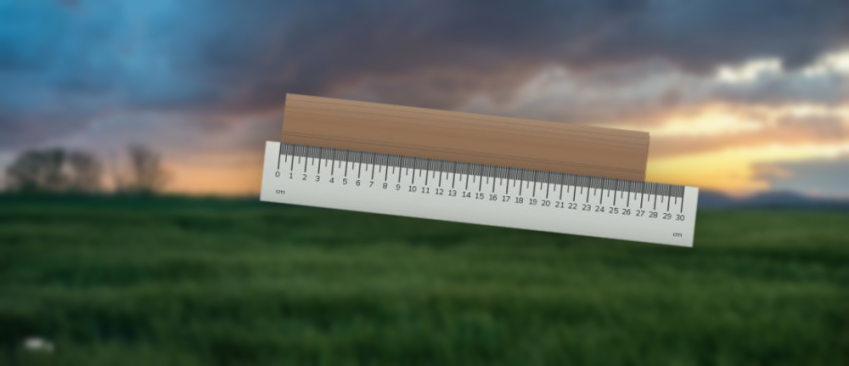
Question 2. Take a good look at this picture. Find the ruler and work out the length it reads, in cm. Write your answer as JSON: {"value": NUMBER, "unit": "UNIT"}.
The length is {"value": 27, "unit": "cm"}
